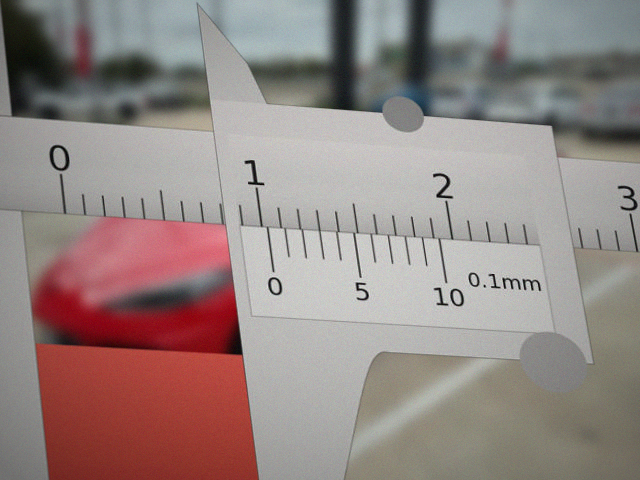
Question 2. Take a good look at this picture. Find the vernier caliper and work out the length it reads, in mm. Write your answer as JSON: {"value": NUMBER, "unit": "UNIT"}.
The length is {"value": 10.3, "unit": "mm"}
